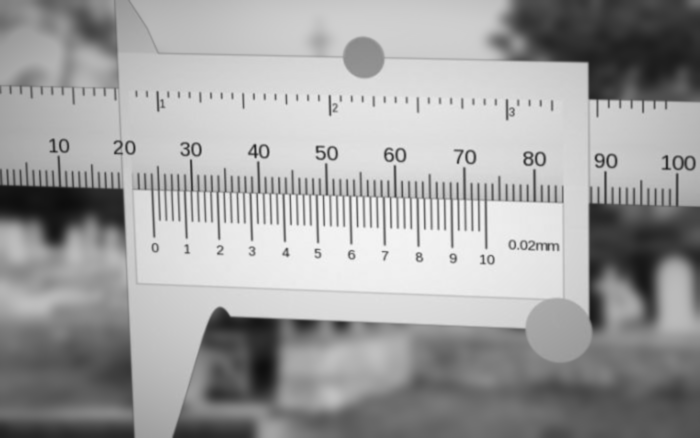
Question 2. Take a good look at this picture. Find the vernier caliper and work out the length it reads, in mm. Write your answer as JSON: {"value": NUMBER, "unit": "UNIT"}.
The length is {"value": 24.0, "unit": "mm"}
